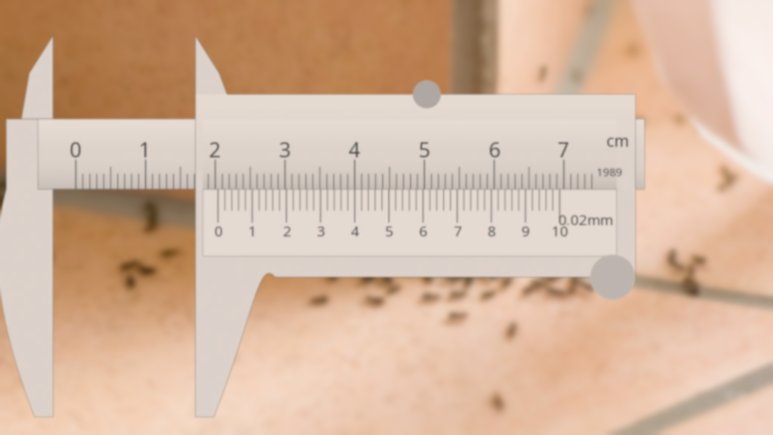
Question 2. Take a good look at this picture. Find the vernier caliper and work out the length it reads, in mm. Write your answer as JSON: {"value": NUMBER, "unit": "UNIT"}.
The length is {"value": 20.4, "unit": "mm"}
